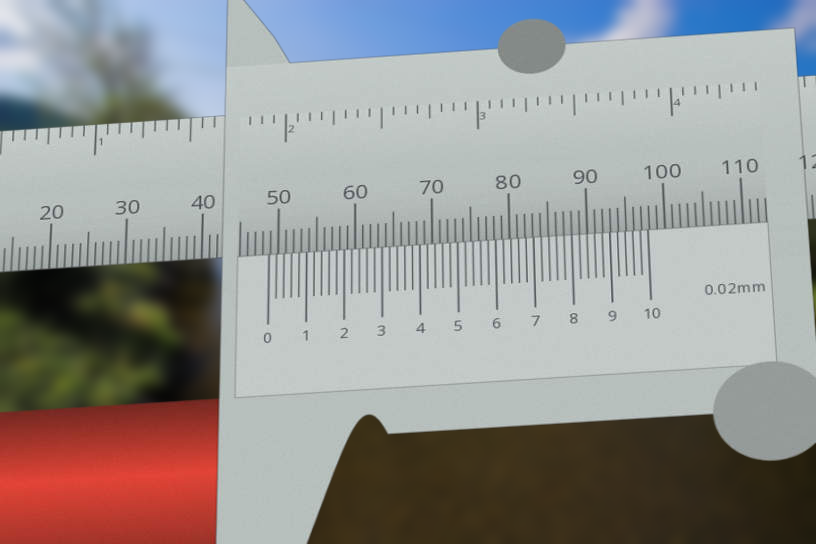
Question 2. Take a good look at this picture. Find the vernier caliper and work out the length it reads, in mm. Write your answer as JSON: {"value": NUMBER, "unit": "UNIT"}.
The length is {"value": 48.8, "unit": "mm"}
